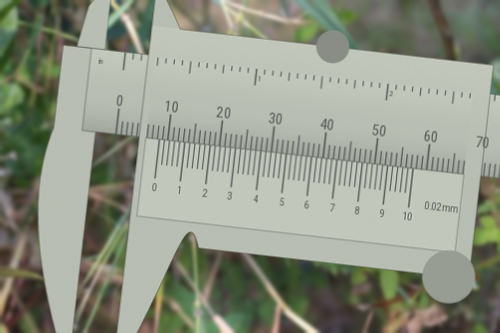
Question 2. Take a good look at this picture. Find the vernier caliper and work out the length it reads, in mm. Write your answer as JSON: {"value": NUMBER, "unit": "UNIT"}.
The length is {"value": 8.4, "unit": "mm"}
